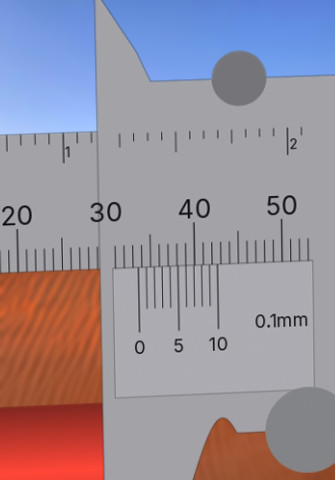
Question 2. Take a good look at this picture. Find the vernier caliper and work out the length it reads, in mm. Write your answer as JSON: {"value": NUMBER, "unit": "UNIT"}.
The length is {"value": 33.6, "unit": "mm"}
